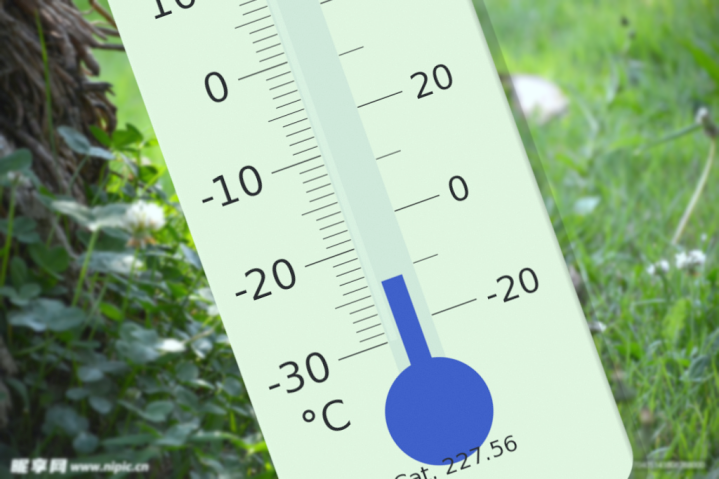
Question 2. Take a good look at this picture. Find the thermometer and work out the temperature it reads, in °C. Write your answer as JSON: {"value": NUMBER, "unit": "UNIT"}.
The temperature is {"value": -24, "unit": "°C"}
